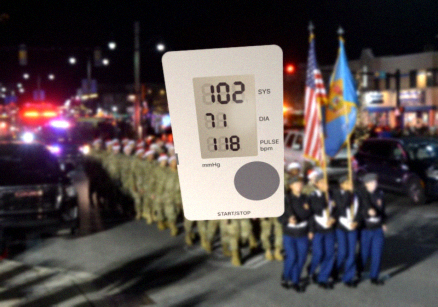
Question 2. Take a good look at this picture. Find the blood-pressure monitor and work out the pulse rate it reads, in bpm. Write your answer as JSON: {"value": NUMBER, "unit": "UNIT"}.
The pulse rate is {"value": 118, "unit": "bpm"}
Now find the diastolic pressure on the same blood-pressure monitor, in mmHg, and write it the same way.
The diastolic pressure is {"value": 71, "unit": "mmHg"}
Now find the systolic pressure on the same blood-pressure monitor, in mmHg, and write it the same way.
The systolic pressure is {"value": 102, "unit": "mmHg"}
